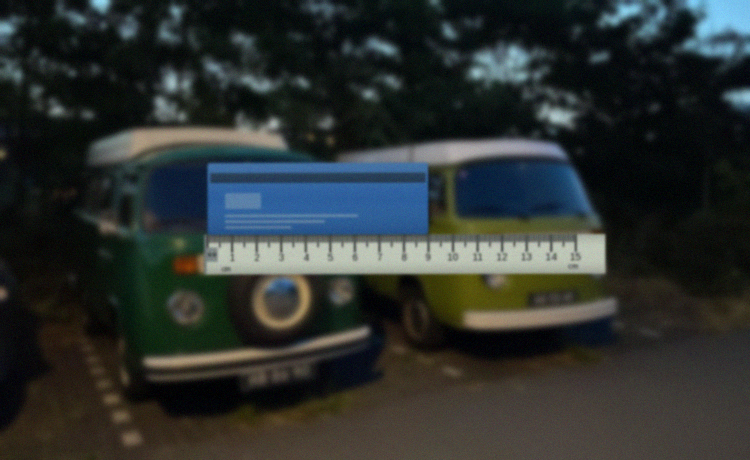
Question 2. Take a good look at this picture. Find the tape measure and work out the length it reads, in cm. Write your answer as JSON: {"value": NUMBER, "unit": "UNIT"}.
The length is {"value": 9, "unit": "cm"}
